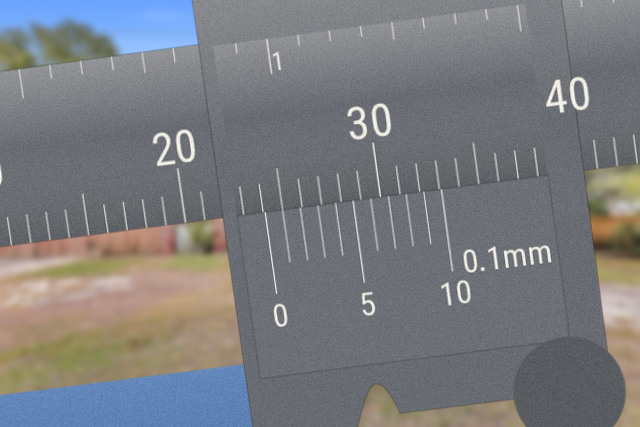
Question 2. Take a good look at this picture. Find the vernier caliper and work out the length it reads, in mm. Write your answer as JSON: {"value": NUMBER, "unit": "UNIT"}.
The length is {"value": 24.1, "unit": "mm"}
